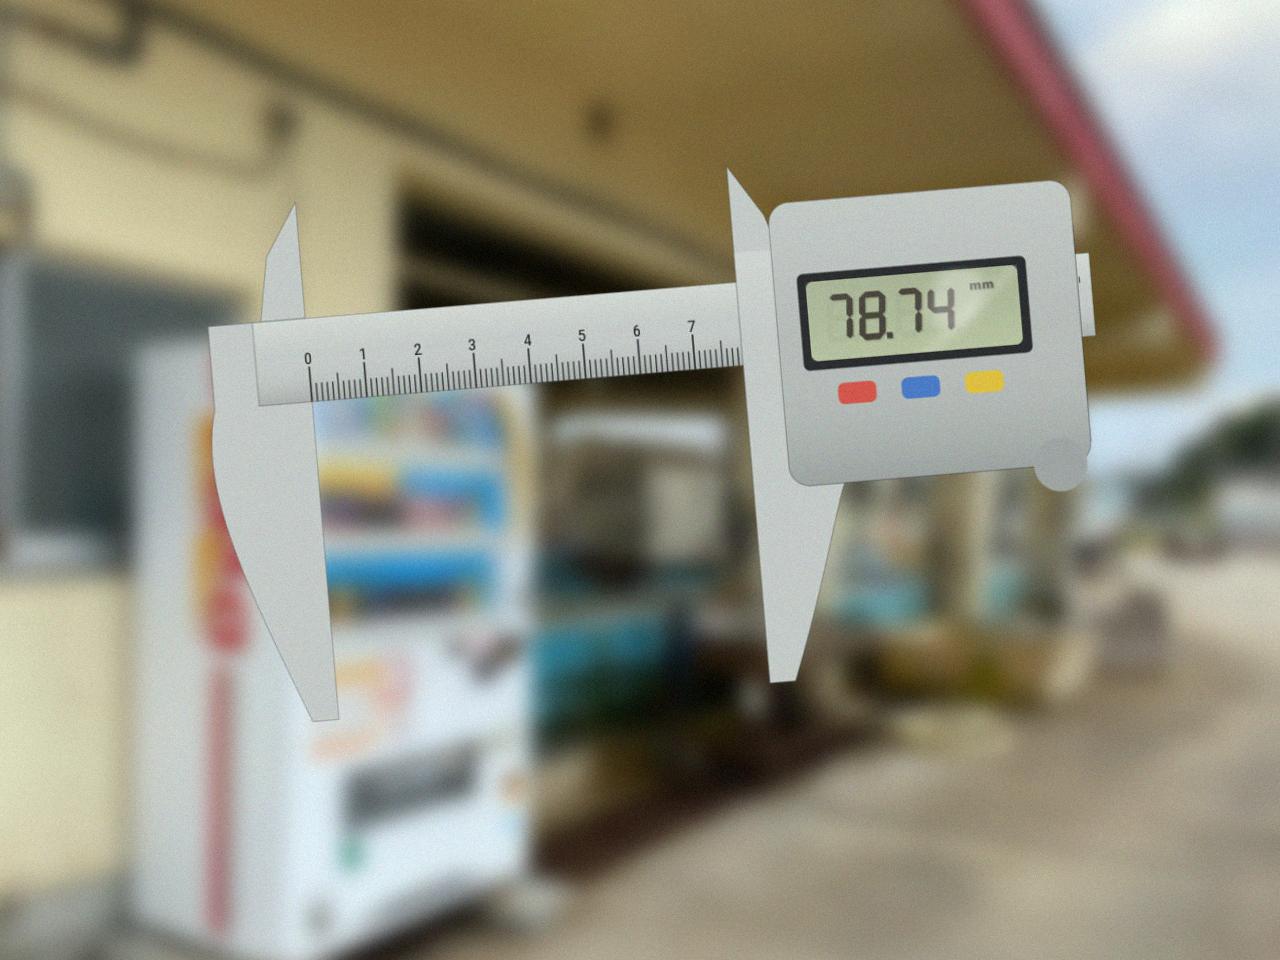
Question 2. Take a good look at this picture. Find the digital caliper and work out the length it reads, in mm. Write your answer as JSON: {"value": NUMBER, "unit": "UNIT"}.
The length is {"value": 78.74, "unit": "mm"}
